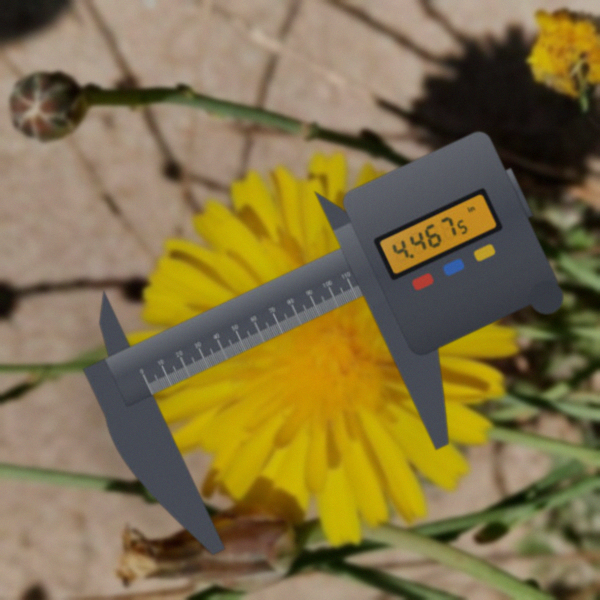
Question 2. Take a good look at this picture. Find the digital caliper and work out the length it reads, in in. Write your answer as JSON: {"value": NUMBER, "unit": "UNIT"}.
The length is {"value": 4.4675, "unit": "in"}
